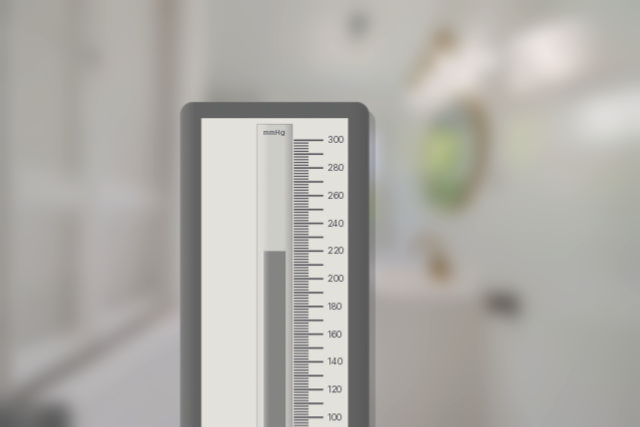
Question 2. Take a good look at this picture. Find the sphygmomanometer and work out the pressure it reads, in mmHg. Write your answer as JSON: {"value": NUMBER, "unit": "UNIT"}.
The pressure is {"value": 220, "unit": "mmHg"}
